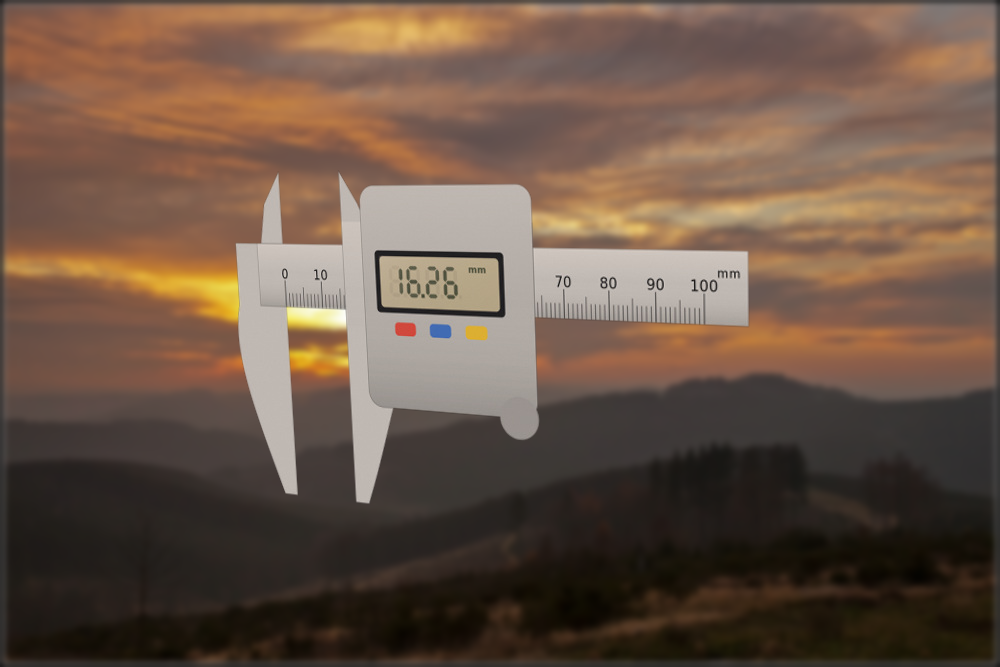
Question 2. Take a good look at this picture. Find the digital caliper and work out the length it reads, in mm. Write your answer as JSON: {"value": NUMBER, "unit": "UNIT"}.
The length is {"value": 16.26, "unit": "mm"}
